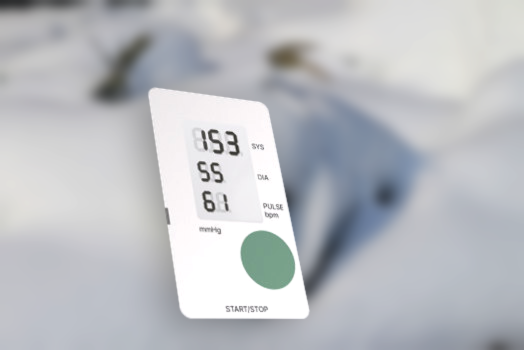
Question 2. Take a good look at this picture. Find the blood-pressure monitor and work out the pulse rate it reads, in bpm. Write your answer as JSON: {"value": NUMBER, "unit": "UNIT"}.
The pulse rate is {"value": 61, "unit": "bpm"}
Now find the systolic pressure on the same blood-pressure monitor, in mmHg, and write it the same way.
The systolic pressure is {"value": 153, "unit": "mmHg"}
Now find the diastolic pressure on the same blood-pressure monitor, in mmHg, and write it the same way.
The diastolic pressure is {"value": 55, "unit": "mmHg"}
